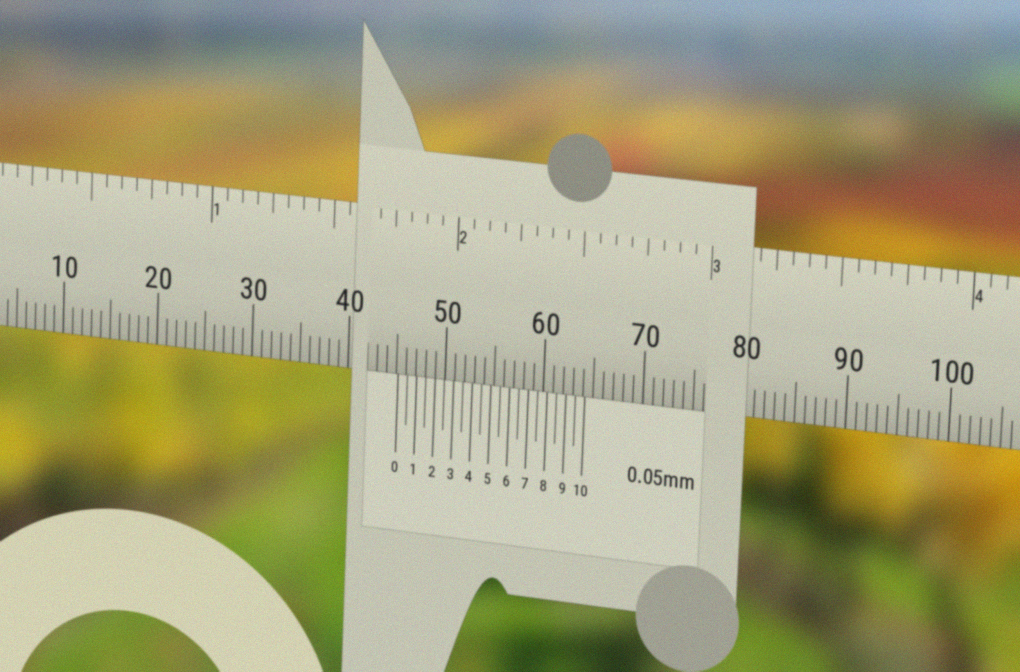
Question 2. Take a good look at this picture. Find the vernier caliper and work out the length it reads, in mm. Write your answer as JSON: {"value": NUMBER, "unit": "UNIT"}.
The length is {"value": 45.2, "unit": "mm"}
